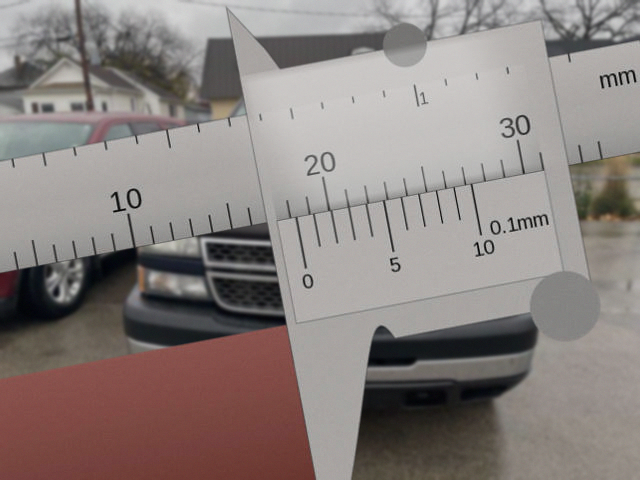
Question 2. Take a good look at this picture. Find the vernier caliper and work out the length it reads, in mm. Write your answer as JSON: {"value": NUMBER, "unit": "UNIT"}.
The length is {"value": 18.3, "unit": "mm"}
